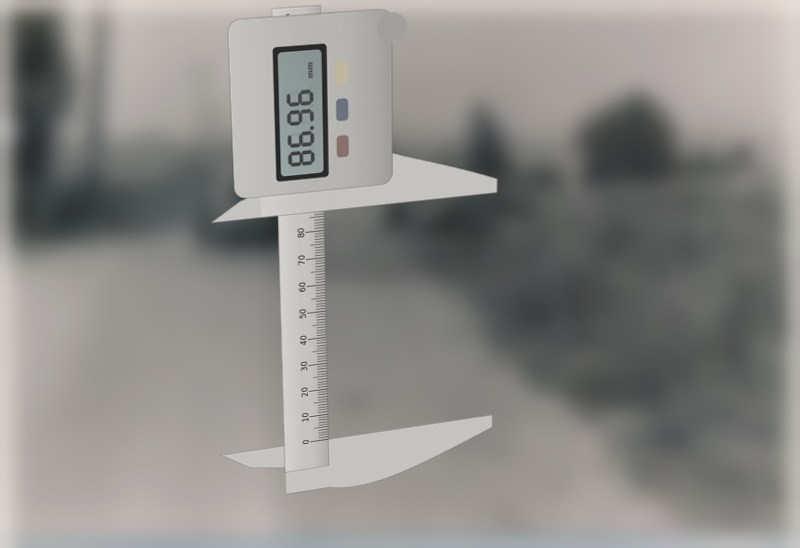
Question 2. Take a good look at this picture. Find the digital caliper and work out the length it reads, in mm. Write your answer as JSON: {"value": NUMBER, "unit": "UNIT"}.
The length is {"value": 86.96, "unit": "mm"}
